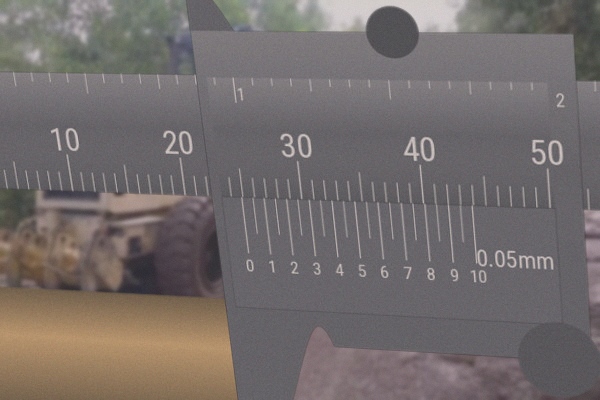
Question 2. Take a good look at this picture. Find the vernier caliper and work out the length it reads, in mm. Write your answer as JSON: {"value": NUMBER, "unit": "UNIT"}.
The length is {"value": 24.9, "unit": "mm"}
